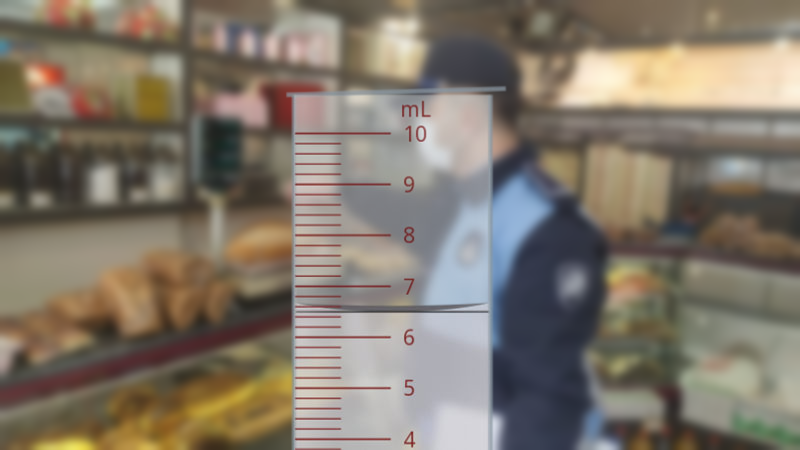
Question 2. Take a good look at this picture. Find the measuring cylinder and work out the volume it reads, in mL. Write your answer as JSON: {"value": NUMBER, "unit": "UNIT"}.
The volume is {"value": 6.5, "unit": "mL"}
